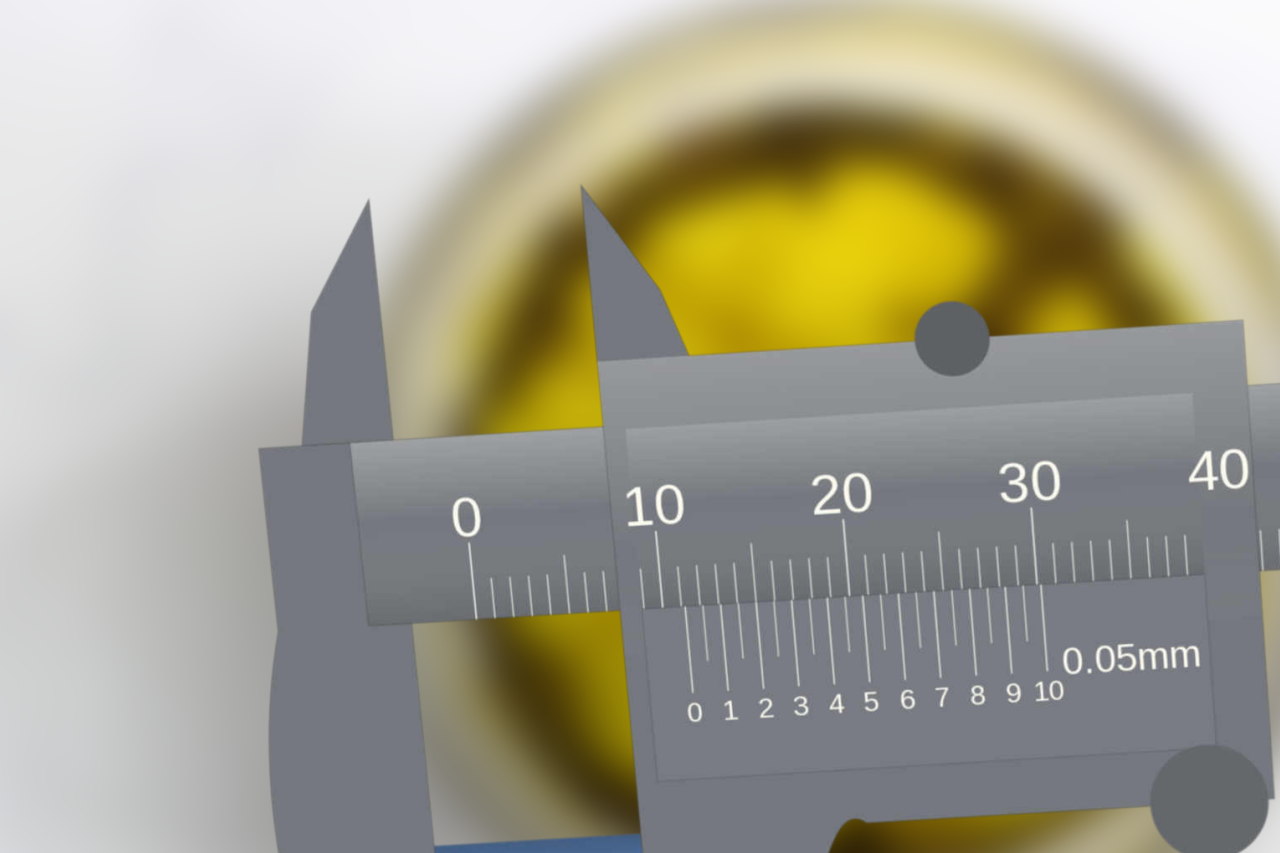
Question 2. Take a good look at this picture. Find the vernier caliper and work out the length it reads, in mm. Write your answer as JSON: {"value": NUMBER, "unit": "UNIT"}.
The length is {"value": 11.2, "unit": "mm"}
